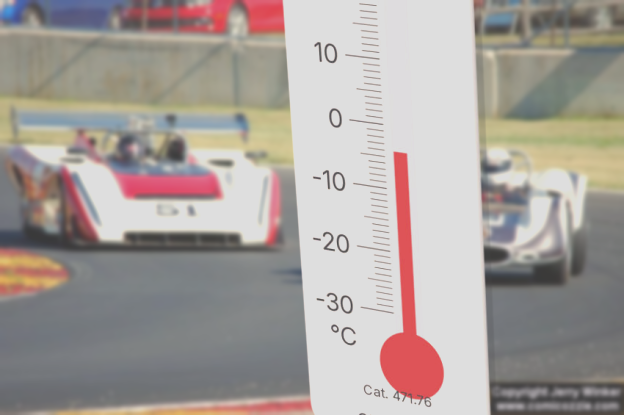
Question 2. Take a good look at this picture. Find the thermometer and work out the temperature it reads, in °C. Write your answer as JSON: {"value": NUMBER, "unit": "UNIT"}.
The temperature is {"value": -4, "unit": "°C"}
